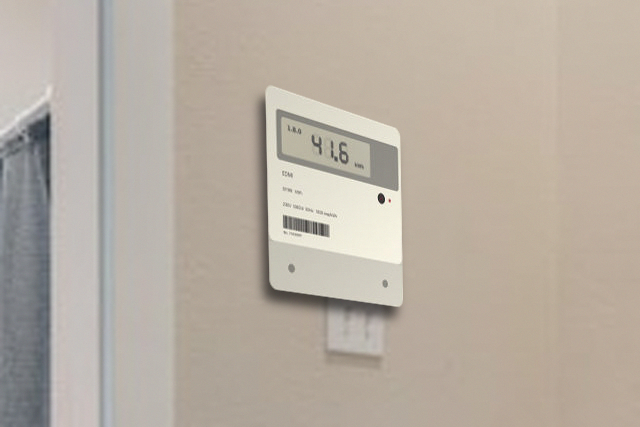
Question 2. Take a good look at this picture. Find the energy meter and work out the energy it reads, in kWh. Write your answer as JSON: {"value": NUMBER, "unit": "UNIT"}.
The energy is {"value": 41.6, "unit": "kWh"}
